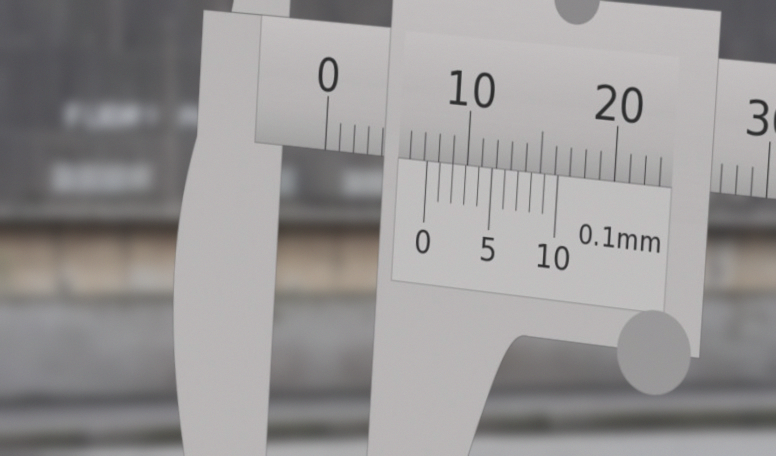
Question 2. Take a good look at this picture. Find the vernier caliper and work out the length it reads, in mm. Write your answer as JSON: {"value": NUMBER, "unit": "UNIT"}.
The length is {"value": 7.2, "unit": "mm"}
